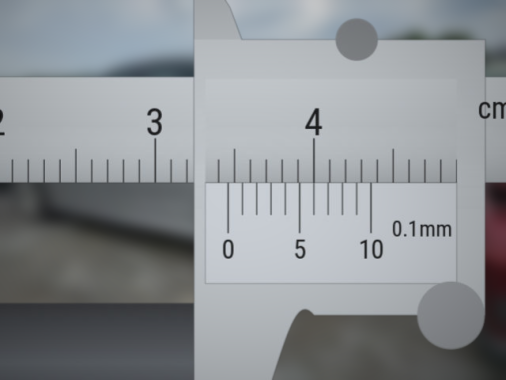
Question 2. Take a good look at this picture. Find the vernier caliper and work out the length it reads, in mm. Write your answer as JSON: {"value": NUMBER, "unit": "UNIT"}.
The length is {"value": 34.6, "unit": "mm"}
